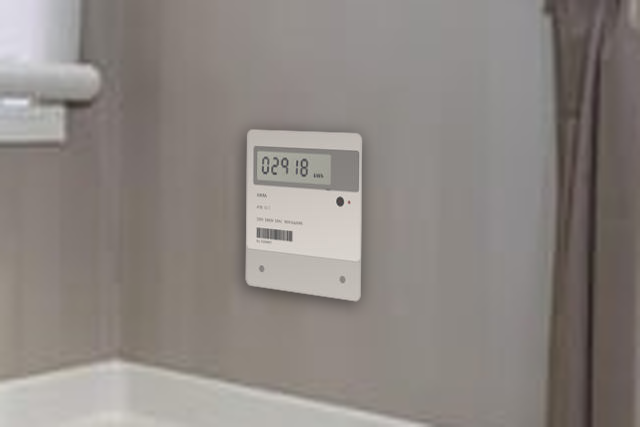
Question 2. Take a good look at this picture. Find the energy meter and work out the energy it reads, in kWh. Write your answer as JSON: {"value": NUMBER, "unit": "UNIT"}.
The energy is {"value": 2918, "unit": "kWh"}
